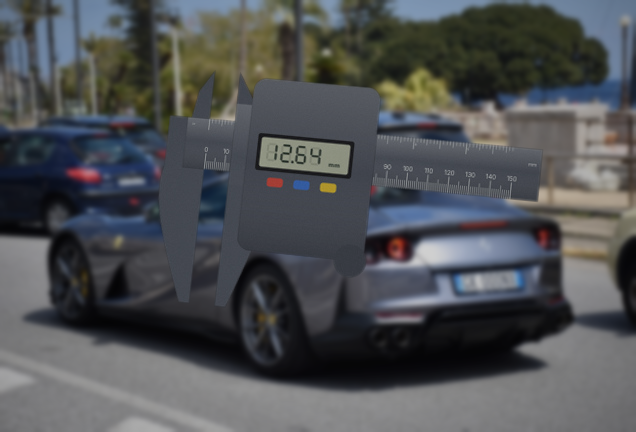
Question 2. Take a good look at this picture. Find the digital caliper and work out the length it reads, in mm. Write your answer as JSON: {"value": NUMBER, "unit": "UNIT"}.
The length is {"value": 12.64, "unit": "mm"}
